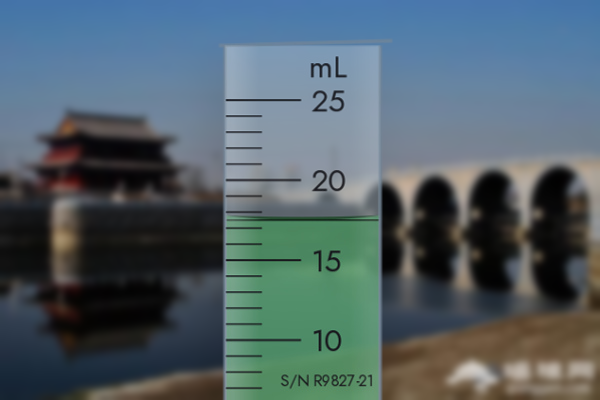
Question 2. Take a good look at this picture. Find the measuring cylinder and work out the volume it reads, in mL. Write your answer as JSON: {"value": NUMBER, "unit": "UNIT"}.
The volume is {"value": 17.5, "unit": "mL"}
